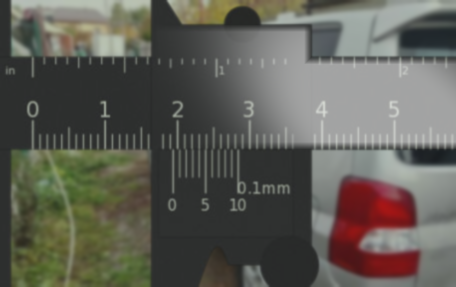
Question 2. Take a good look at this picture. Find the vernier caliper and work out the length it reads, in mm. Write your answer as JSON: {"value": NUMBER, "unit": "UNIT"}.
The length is {"value": 19.4, "unit": "mm"}
